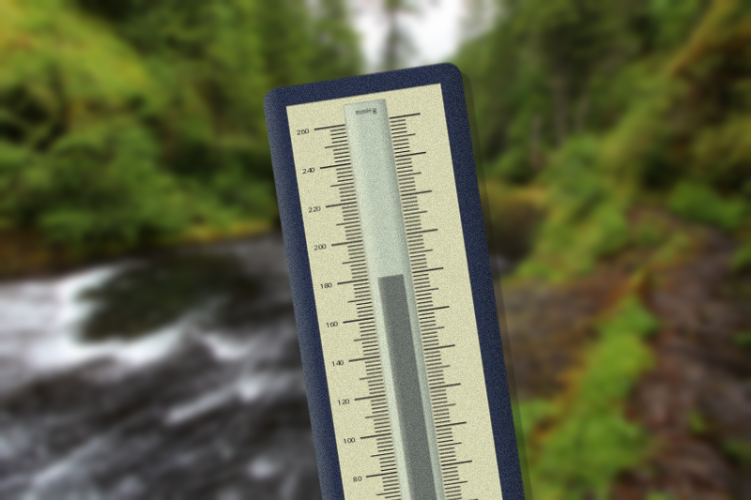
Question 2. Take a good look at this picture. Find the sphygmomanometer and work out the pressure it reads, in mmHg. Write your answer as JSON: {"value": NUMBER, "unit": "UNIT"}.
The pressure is {"value": 180, "unit": "mmHg"}
